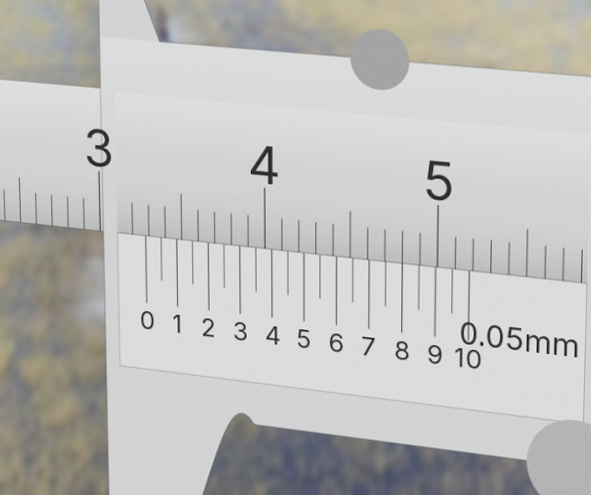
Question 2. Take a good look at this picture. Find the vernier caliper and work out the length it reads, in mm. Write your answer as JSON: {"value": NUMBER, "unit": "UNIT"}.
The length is {"value": 32.8, "unit": "mm"}
